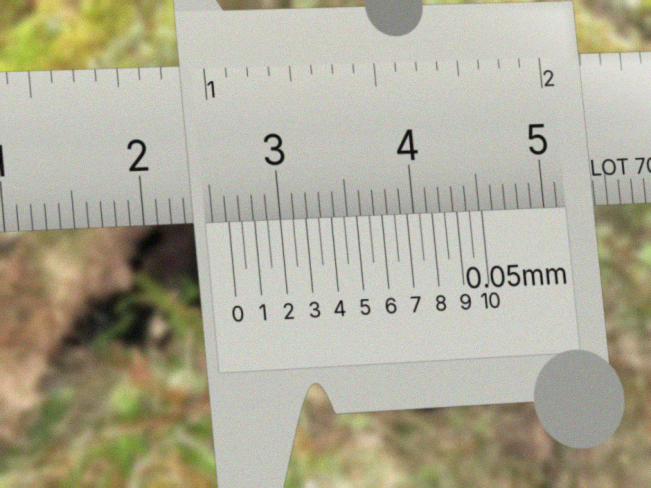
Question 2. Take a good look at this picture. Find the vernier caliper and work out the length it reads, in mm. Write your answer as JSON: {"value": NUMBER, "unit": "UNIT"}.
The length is {"value": 26.2, "unit": "mm"}
